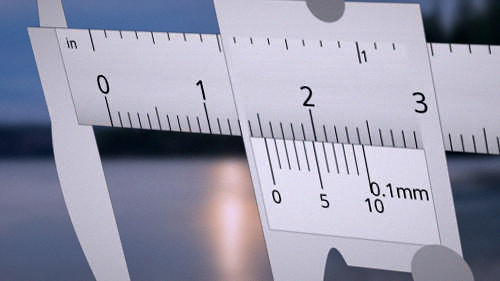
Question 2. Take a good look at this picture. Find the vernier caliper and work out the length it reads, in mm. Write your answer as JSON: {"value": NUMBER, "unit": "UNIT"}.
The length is {"value": 15.2, "unit": "mm"}
